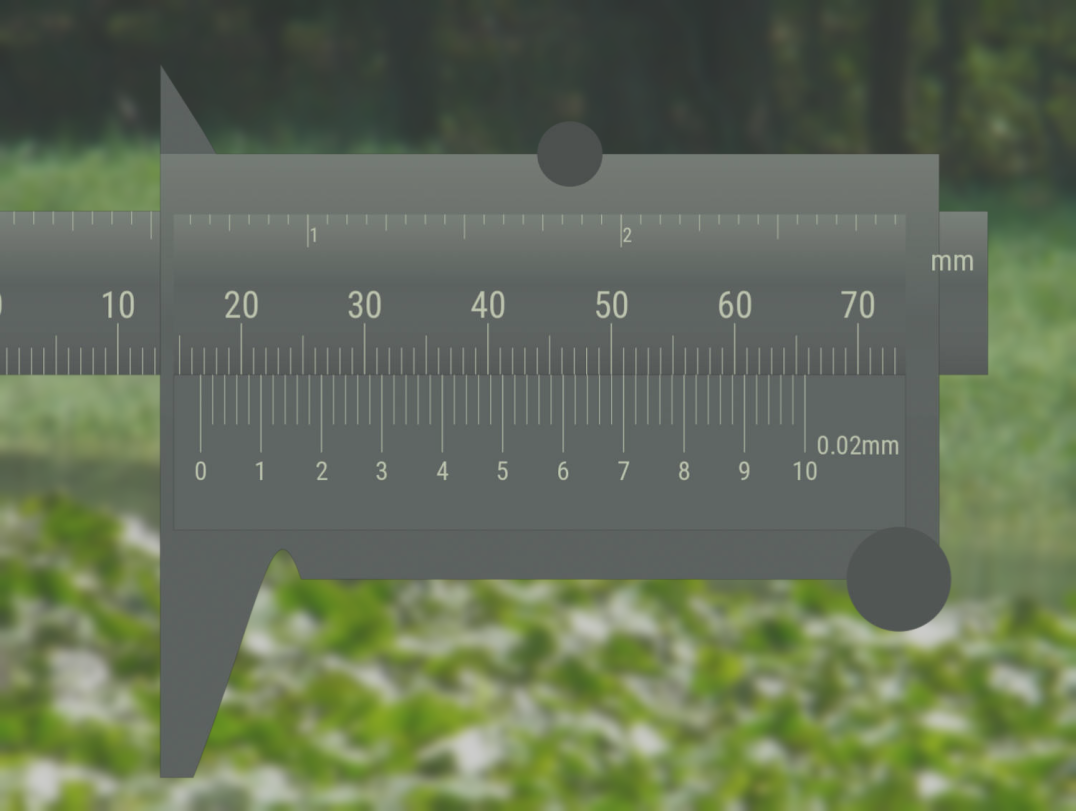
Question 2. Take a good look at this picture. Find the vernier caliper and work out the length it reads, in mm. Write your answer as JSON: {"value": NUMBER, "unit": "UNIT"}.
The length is {"value": 16.7, "unit": "mm"}
